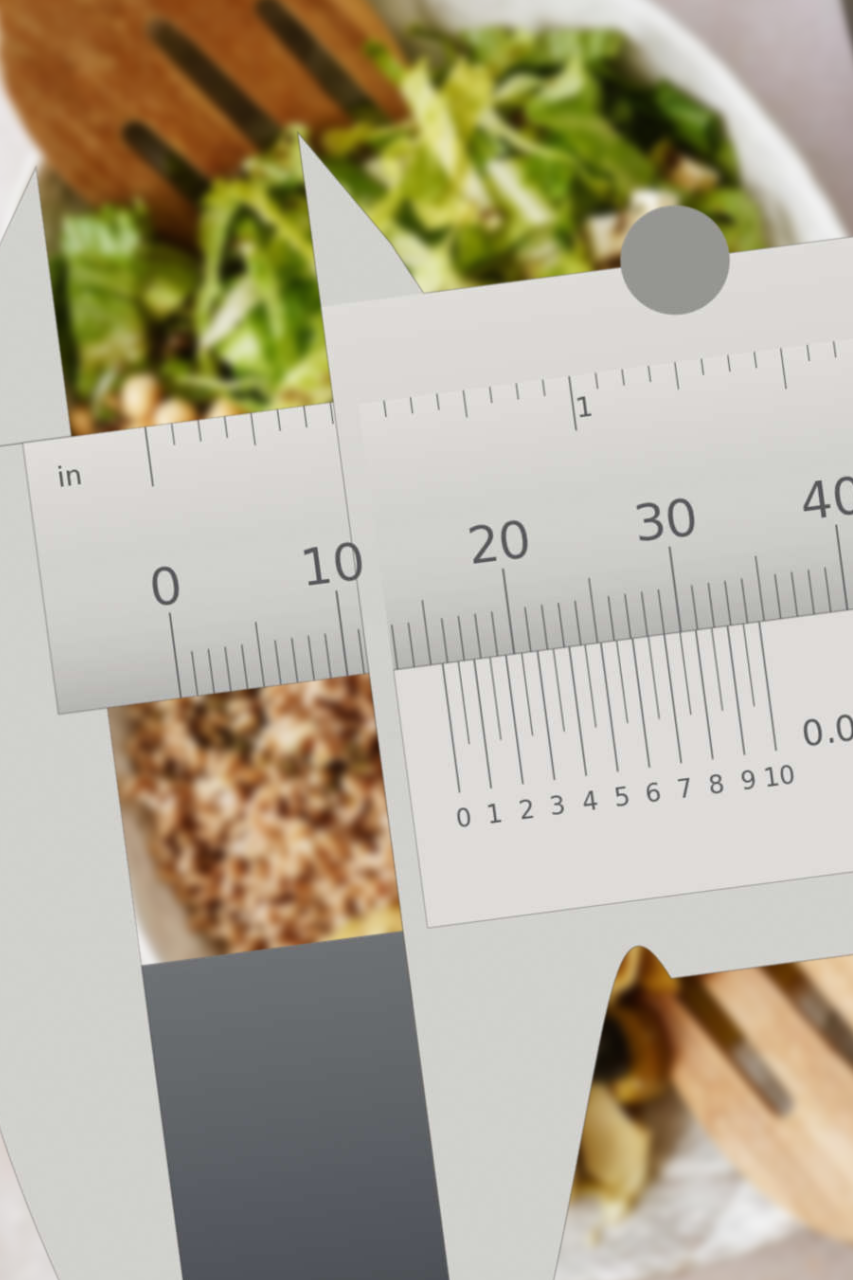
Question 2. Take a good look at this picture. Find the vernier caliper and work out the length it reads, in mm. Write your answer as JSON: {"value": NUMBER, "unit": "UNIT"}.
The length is {"value": 15.7, "unit": "mm"}
